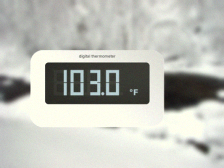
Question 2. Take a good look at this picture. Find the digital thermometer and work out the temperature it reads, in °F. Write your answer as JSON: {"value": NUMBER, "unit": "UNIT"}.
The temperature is {"value": 103.0, "unit": "°F"}
